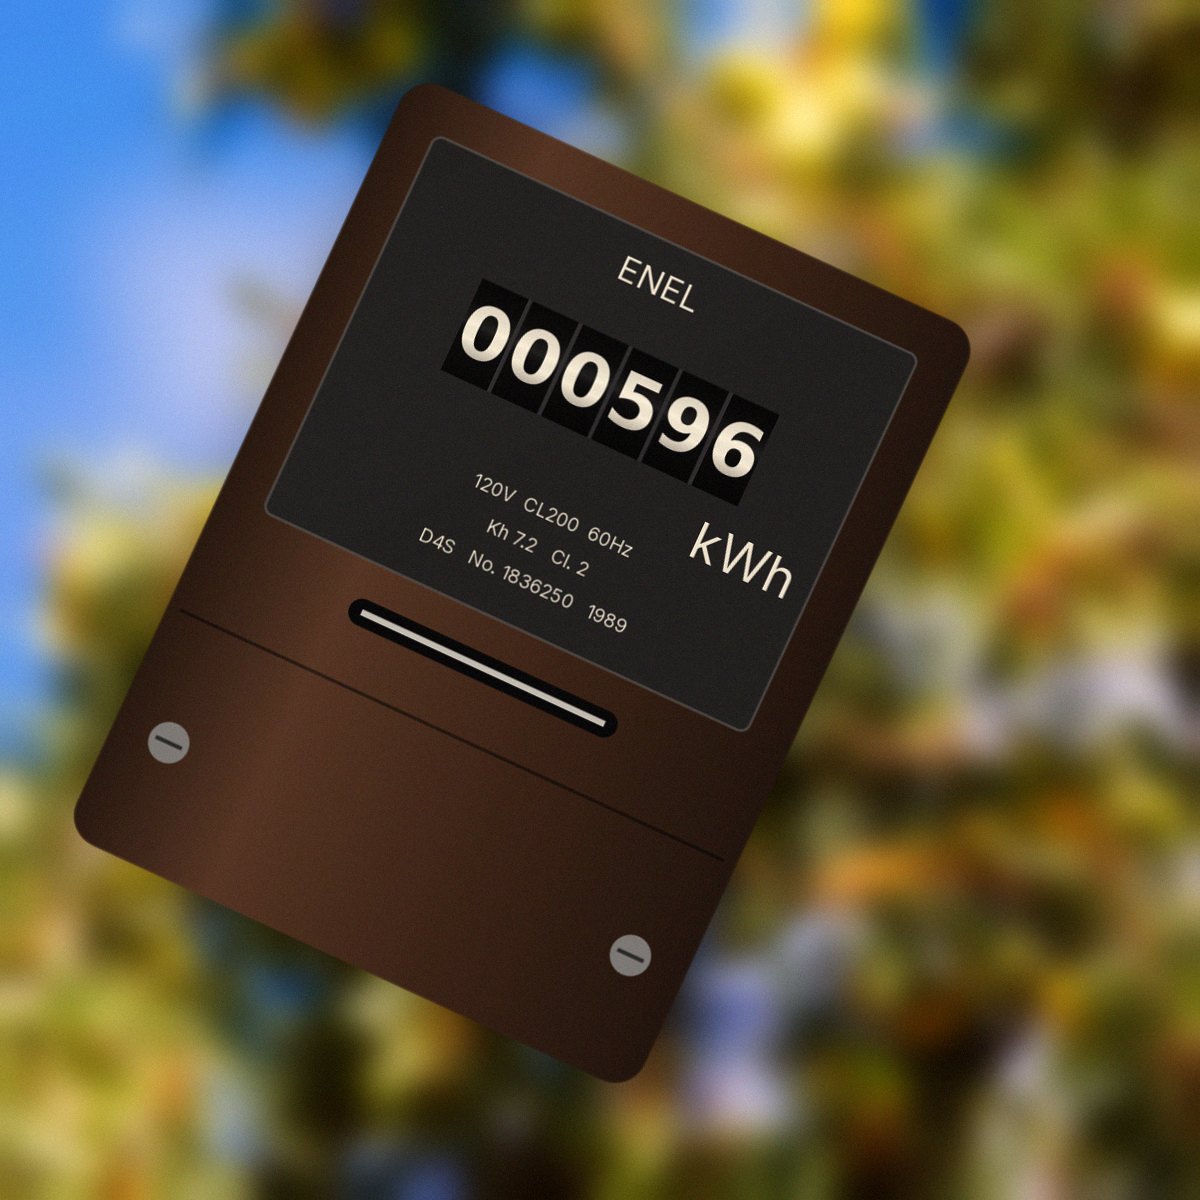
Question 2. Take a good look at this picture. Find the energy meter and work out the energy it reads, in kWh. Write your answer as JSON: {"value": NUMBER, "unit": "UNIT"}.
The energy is {"value": 596, "unit": "kWh"}
